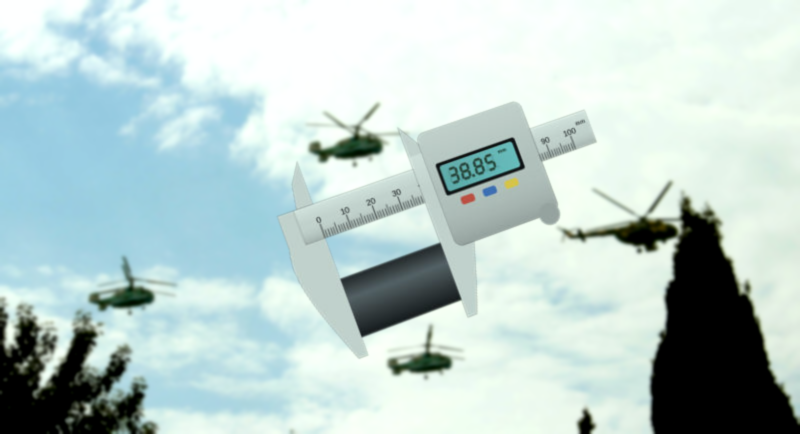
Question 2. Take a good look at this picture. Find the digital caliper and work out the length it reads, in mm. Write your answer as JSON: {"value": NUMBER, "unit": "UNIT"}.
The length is {"value": 38.85, "unit": "mm"}
